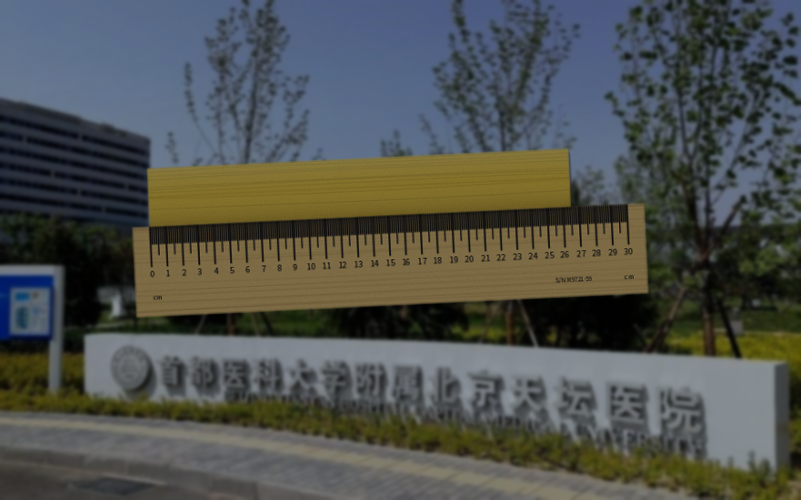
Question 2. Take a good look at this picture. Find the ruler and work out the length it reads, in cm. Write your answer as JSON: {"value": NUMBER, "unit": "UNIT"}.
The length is {"value": 26.5, "unit": "cm"}
